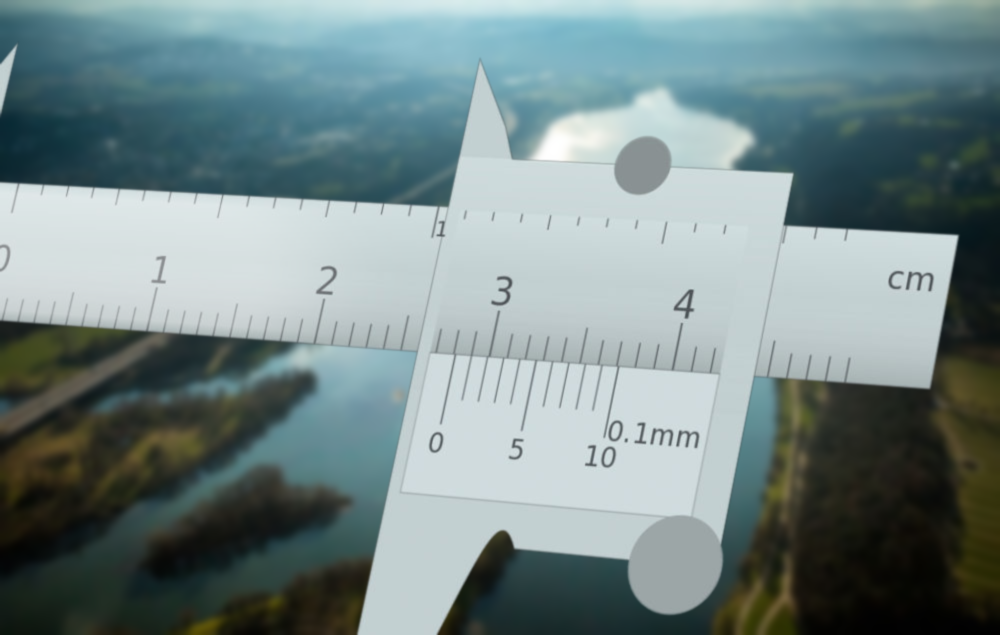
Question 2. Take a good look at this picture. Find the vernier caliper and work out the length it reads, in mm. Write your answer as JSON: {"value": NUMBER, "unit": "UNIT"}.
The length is {"value": 28.1, "unit": "mm"}
